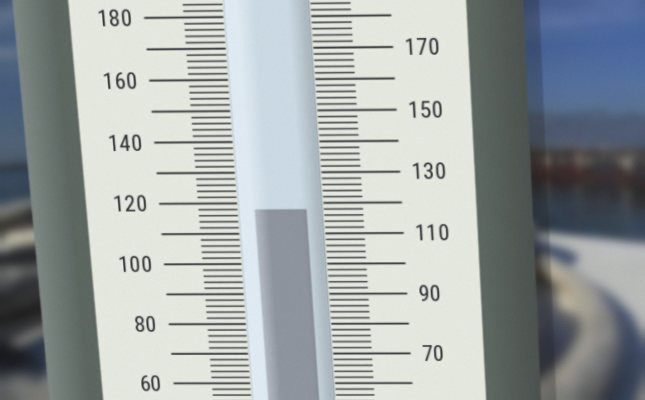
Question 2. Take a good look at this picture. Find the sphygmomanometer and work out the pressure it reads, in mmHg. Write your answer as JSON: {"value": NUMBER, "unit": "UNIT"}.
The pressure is {"value": 118, "unit": "mmHg"}
